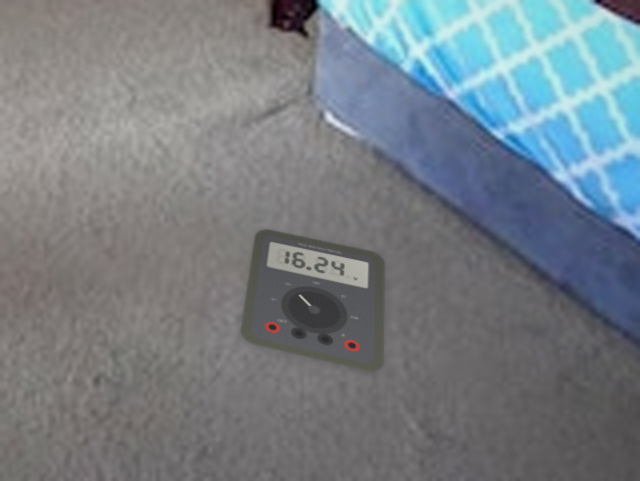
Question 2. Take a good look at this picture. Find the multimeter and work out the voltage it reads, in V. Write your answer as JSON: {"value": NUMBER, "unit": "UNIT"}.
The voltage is {"value": 16.24, "unit": "V"}
